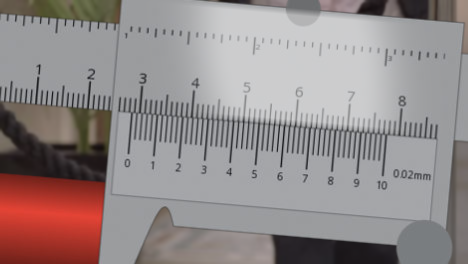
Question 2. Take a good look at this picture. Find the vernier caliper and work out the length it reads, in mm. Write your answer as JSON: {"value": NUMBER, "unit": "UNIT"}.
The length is {"value": 28.5, "unit": "mm"}
